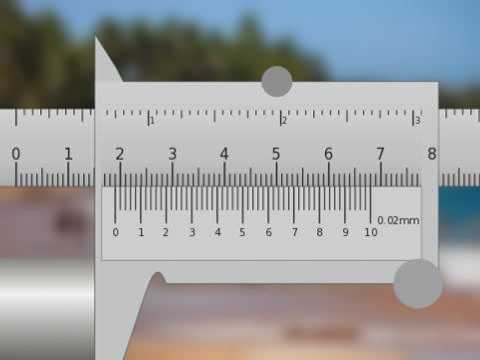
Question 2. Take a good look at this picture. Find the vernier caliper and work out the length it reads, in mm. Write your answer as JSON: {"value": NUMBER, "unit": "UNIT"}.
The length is {"value": 19.0, "unit": "mm"}
